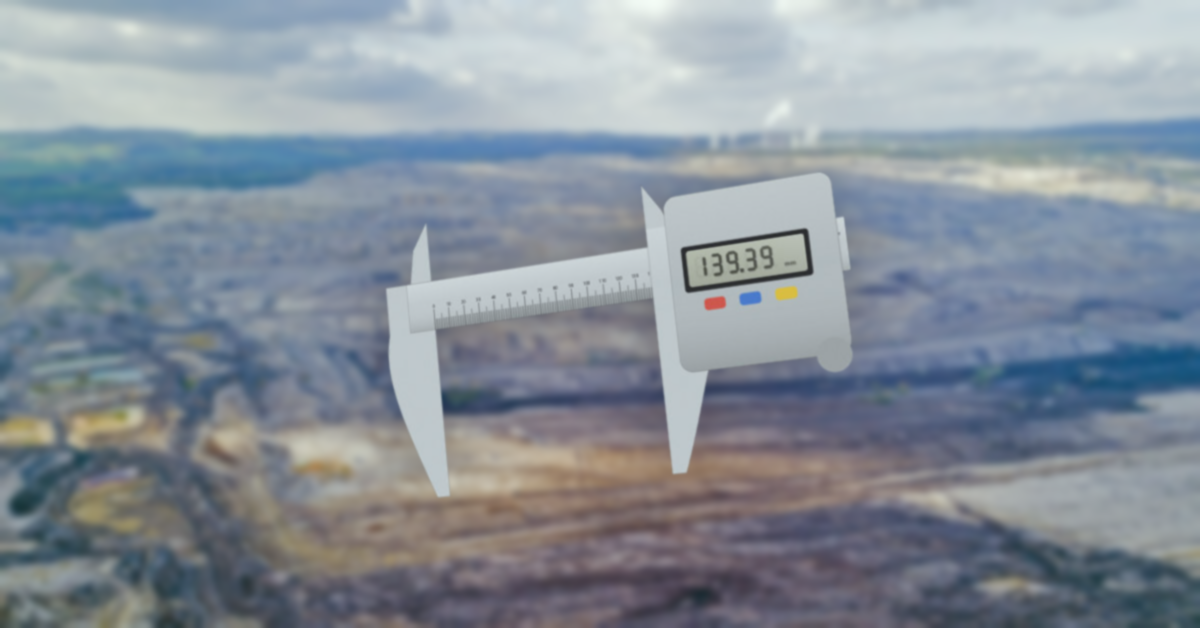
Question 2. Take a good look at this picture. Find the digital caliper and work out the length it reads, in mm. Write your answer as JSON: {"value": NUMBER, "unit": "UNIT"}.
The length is {"value": 139.39, "unit": "mm"}
